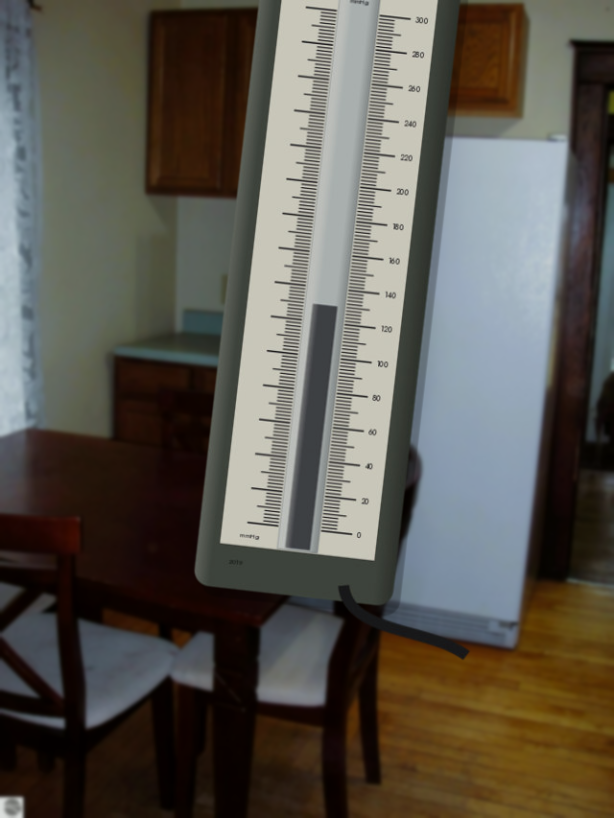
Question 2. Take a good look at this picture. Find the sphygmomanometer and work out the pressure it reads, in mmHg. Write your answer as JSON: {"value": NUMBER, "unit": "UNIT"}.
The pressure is {"value": 130, "unit": "mmHg"}
